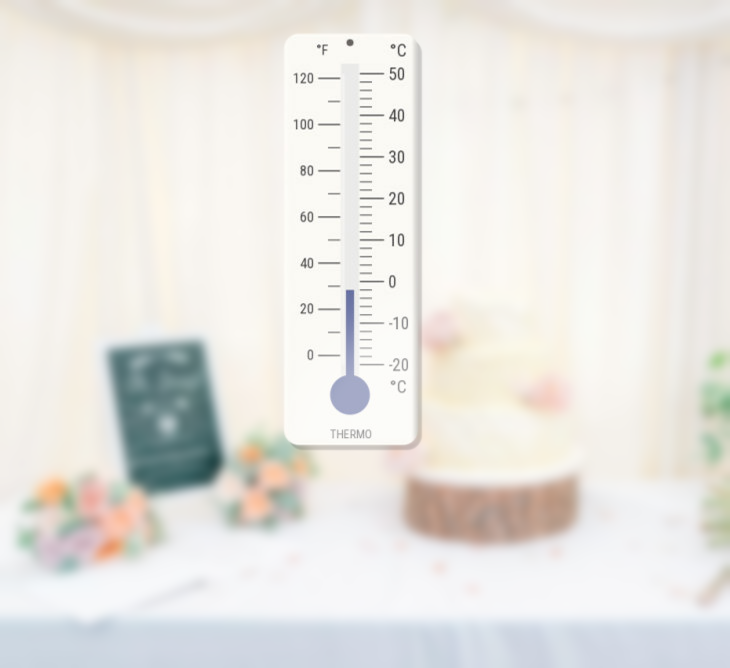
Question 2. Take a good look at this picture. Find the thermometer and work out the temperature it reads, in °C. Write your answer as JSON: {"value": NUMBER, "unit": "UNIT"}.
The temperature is {"value": -2, "unit": "°C"}
